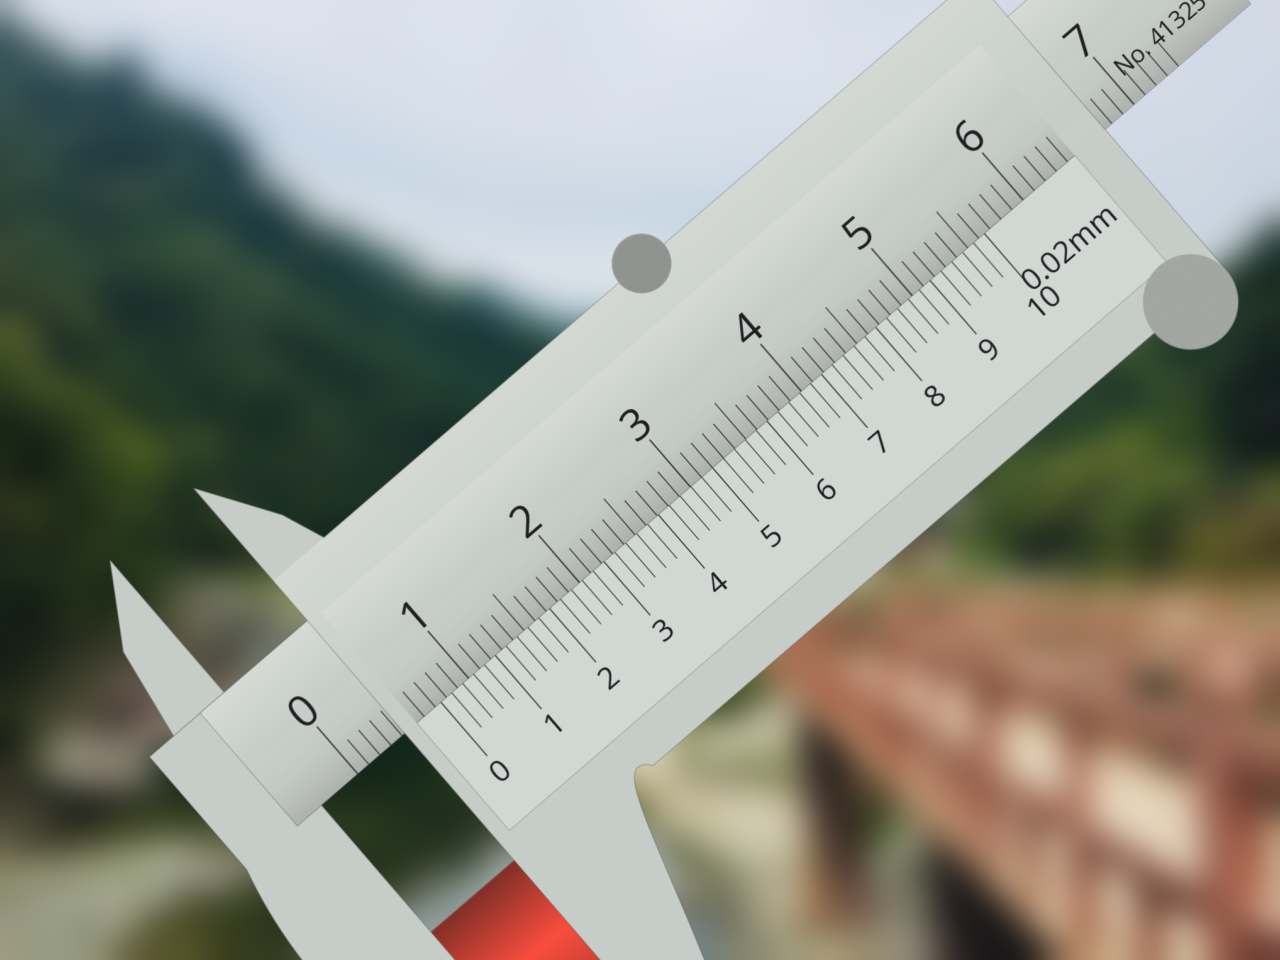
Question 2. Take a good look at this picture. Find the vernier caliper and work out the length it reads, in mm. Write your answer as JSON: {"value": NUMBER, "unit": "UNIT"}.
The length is {"value": 7.5, "unit": "mm"}
